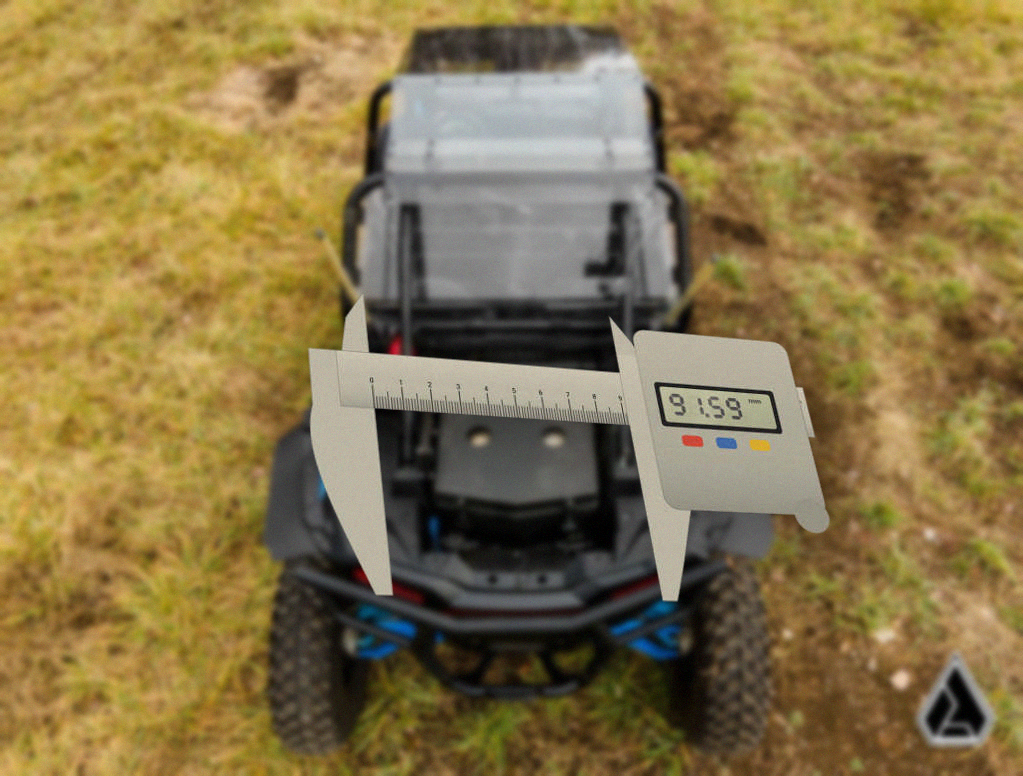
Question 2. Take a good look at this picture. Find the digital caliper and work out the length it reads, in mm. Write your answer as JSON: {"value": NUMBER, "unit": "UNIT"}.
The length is {"value": 91.59, "unit": "mm"}
